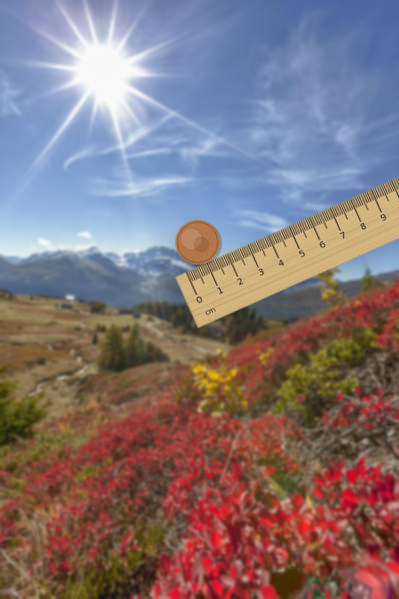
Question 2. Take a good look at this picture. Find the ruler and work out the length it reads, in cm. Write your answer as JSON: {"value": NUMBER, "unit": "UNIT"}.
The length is {"value": 2, "unit": "cm"}
